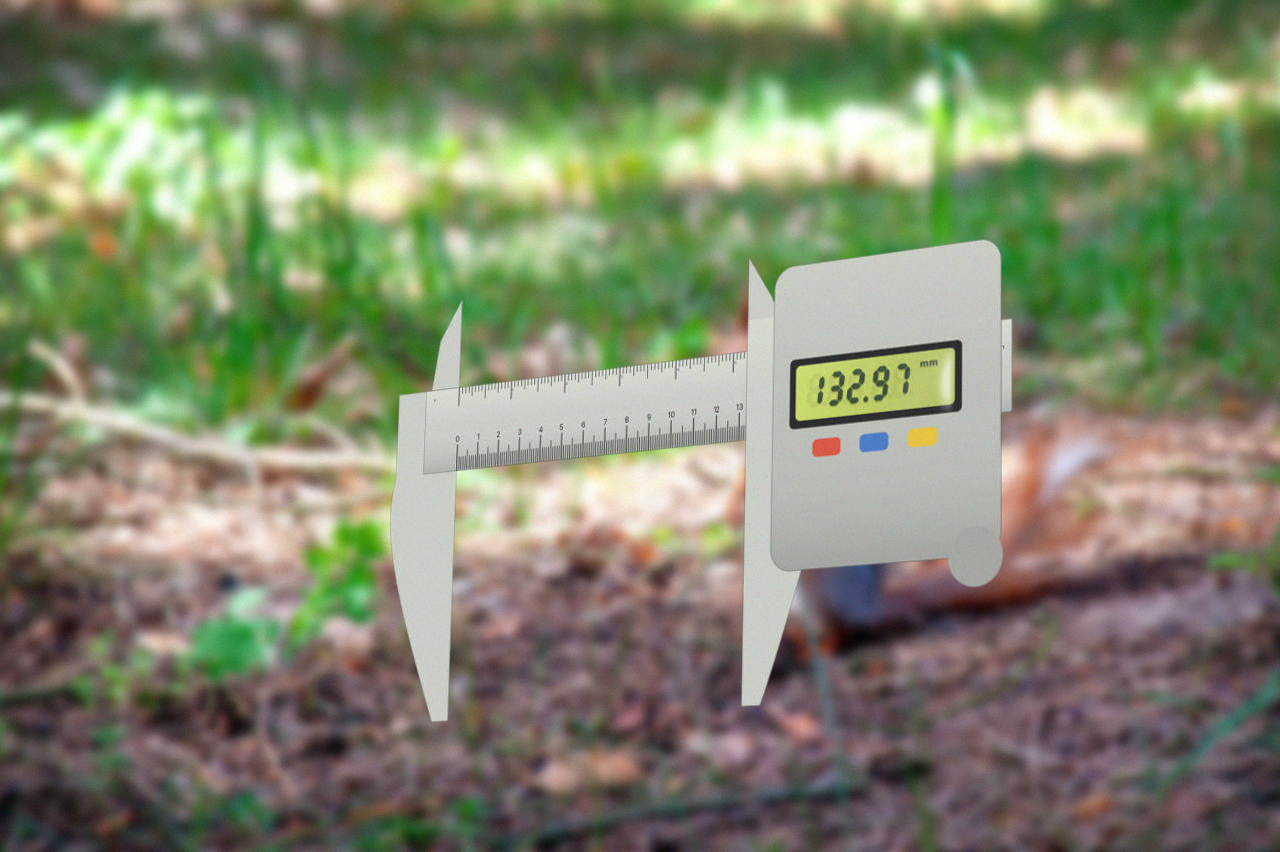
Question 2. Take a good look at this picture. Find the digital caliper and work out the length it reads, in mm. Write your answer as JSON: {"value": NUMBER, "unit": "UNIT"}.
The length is {"value": 132.97, "unit": "mm"}
